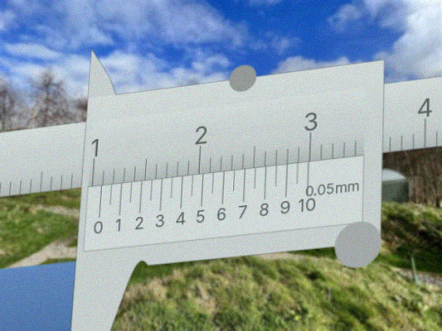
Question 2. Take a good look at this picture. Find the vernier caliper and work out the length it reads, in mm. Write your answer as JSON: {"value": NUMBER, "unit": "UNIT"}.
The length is {"value": 10.9, "unit": "mm"}
